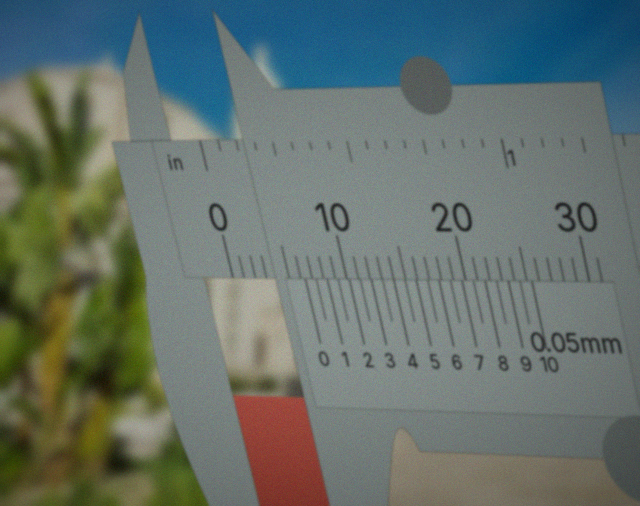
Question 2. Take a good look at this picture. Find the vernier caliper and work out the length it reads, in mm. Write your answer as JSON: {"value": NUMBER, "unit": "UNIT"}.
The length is {"value": 6.4, "unit": "mm"}
